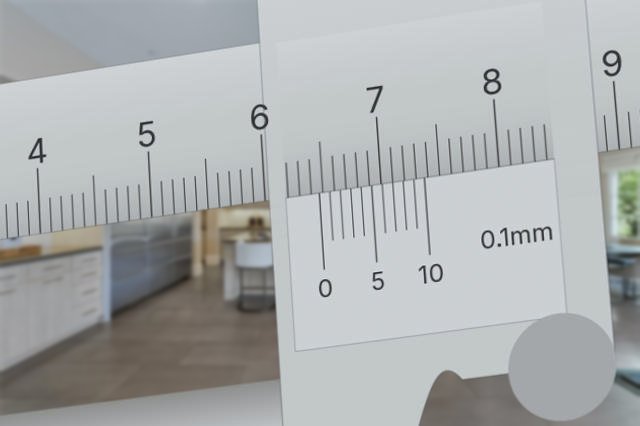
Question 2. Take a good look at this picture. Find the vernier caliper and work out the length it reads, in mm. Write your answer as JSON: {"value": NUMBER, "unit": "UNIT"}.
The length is {"value": 64.7, "unit": "mm"}
